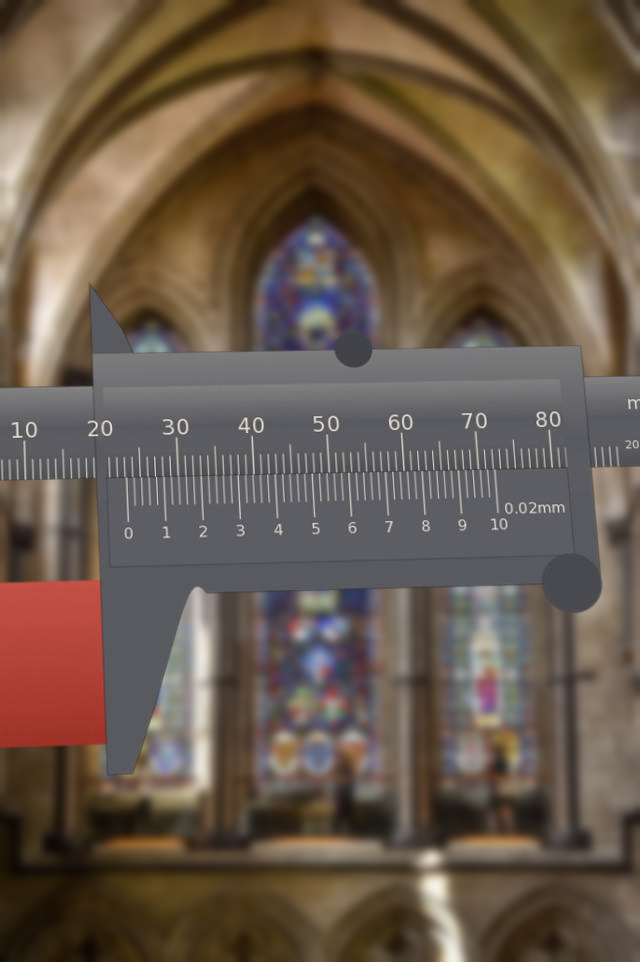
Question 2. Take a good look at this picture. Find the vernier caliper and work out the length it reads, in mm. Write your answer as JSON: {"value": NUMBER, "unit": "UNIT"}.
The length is {"value": 23.2, "unit": "mm"}
